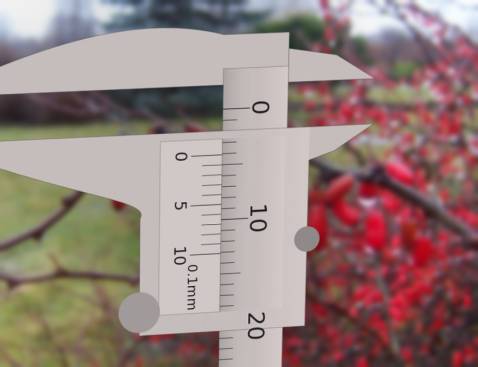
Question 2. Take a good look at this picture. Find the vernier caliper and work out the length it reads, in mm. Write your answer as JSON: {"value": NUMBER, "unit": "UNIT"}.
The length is {"value": 4.1, "unit": "mm"}
